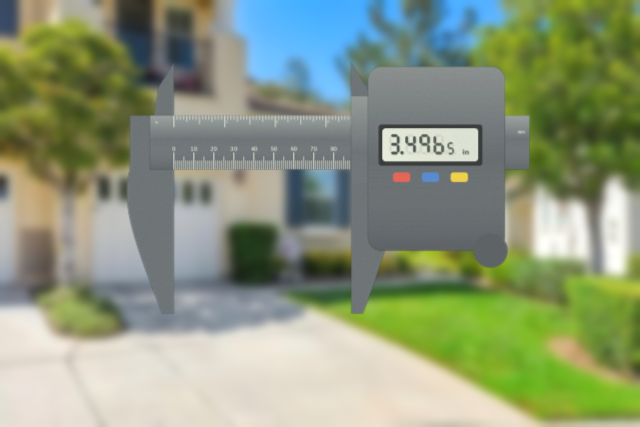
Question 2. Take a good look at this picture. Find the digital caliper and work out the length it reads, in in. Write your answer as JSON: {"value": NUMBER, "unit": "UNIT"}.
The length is {"value": 3.4965, "unit": "in"}
